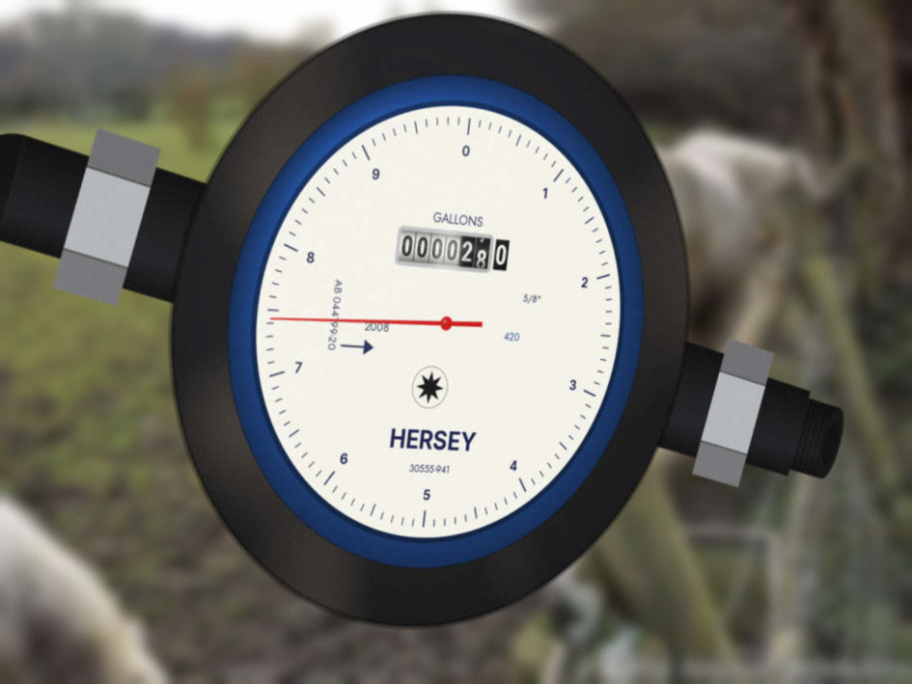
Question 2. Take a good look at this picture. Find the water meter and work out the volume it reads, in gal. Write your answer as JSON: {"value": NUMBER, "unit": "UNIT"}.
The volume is {"value": 277.4, "unit": "gal"}
